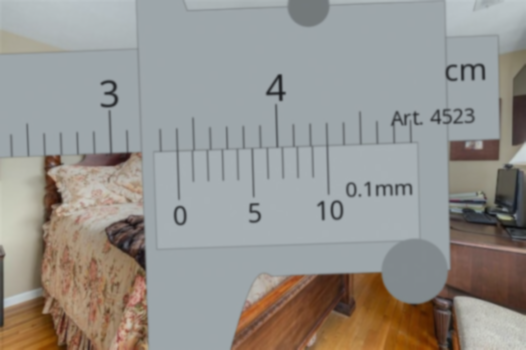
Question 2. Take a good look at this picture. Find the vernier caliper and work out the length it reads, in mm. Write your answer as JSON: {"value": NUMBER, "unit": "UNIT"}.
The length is {"value": 34.0, "unit": "mm"}
